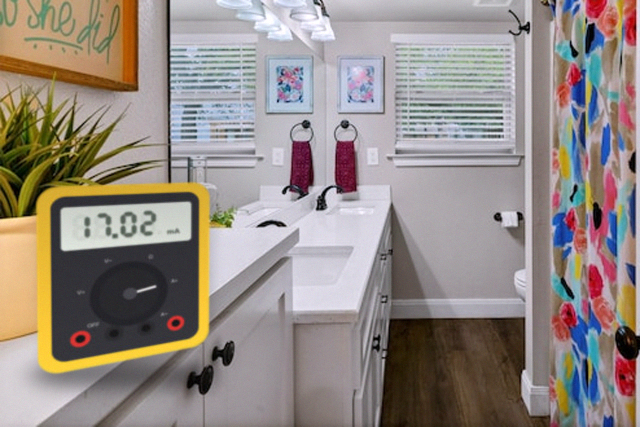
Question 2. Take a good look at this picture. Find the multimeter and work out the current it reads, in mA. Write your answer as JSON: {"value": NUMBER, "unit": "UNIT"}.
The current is {"value": 17.02, "unit": "mA"}
